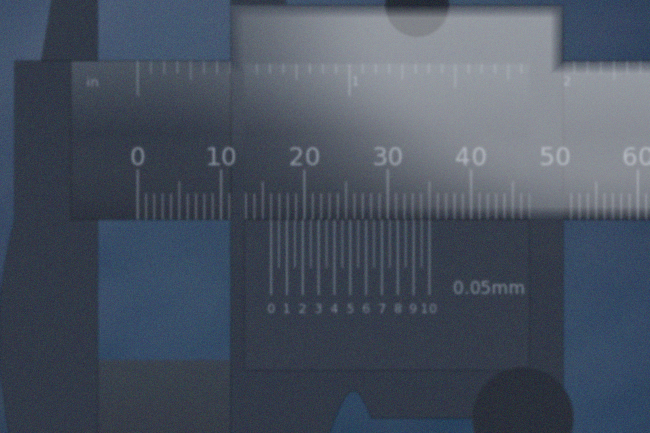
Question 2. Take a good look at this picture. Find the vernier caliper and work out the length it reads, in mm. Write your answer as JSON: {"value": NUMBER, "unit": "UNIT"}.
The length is {"value": 16.0, "unit": "mm"}
